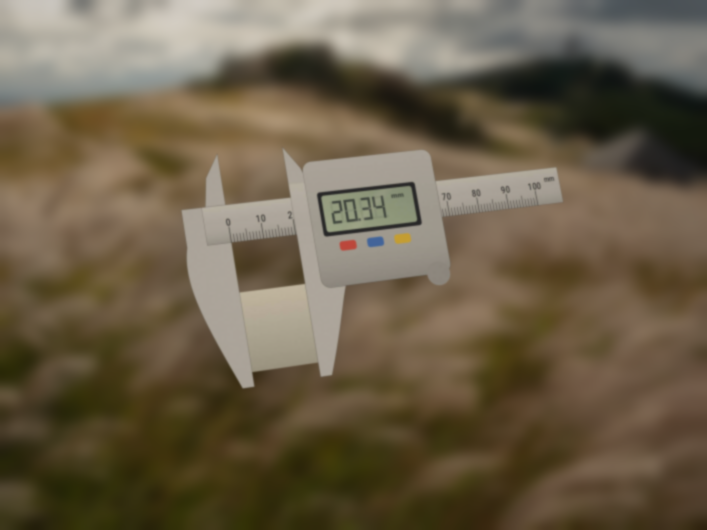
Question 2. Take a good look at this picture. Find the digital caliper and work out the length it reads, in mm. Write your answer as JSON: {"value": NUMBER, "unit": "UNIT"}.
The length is {"value": 20.34, "unit": "mm"}
